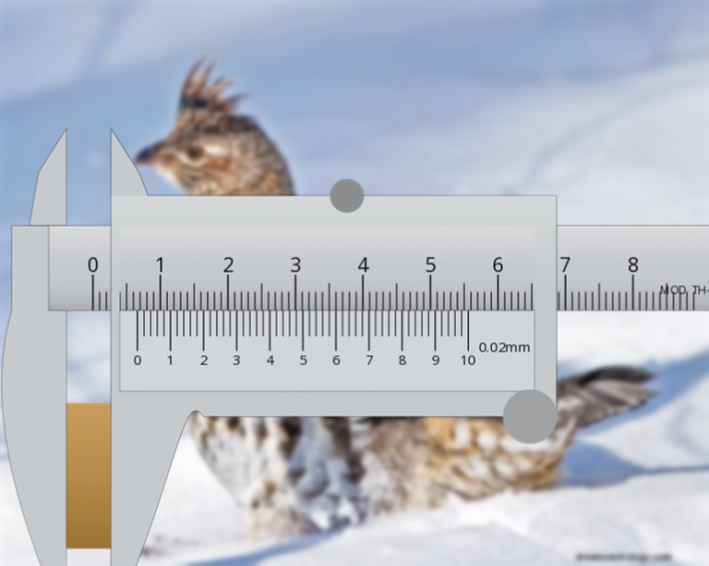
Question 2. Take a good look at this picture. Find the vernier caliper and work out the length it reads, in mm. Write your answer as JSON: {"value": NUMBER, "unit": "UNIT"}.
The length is {"value": 6.6, "unit": "mm"}
